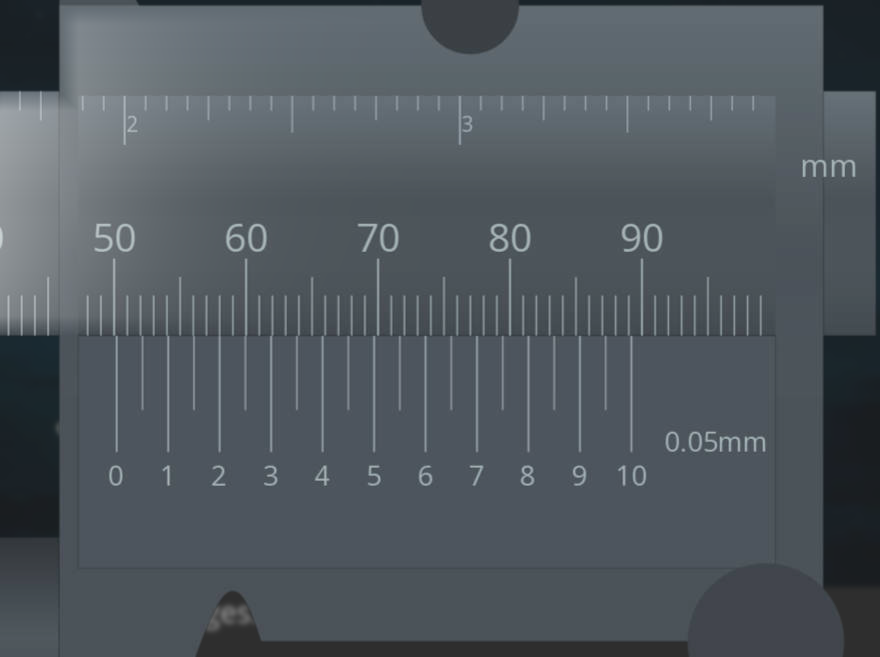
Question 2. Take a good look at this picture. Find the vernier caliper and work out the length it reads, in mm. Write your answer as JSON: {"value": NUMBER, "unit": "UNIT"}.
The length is {"value": 50.2, "unit": "mm"}
